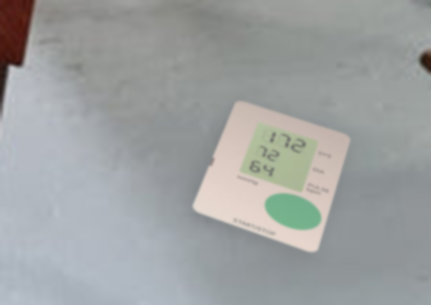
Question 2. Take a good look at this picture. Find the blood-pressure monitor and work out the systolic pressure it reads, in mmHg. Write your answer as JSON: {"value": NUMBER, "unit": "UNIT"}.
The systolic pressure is {"value": 172, "unit": "mmHg"}
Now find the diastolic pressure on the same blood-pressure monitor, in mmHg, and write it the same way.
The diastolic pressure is {"value": 72, "unit": "mmHg"}
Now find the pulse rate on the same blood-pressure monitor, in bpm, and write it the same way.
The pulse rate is {"value": 64, "unit": "bpm"}
